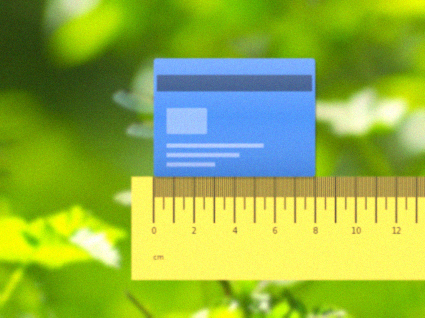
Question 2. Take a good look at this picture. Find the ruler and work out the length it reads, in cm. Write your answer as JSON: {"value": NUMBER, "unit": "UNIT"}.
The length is {"value": 8, "unit": "cm"}
